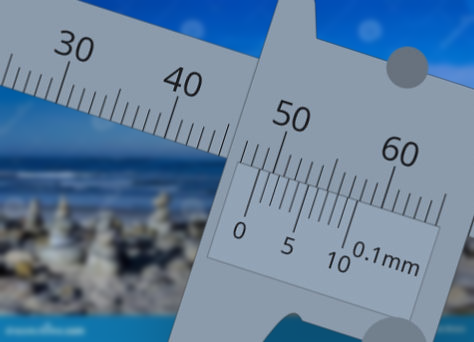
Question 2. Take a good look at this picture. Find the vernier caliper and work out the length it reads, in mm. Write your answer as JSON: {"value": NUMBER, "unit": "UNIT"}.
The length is {"value": 48.8, "unit": "mm"}
